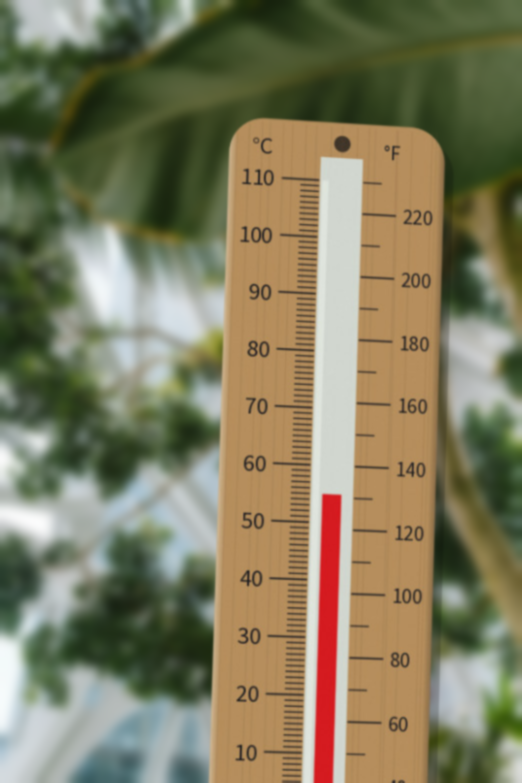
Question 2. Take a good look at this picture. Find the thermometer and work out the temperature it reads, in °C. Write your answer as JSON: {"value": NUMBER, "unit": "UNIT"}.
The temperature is {"value": 55, "unit": "°C"}
